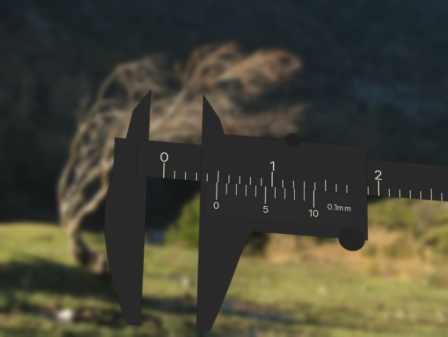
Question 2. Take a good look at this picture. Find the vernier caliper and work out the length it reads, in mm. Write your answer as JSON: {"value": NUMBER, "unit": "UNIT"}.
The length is {"value": 4.9, "unit": "mm"}
